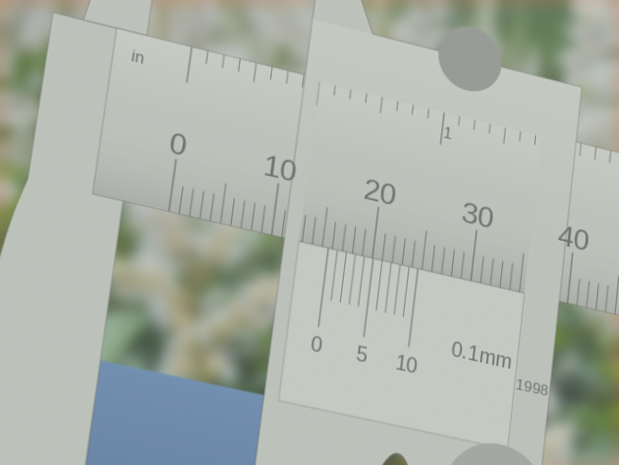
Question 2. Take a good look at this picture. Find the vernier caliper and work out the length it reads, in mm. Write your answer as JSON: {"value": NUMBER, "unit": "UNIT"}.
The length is {"value": 15.6, "unit": "mm"}
